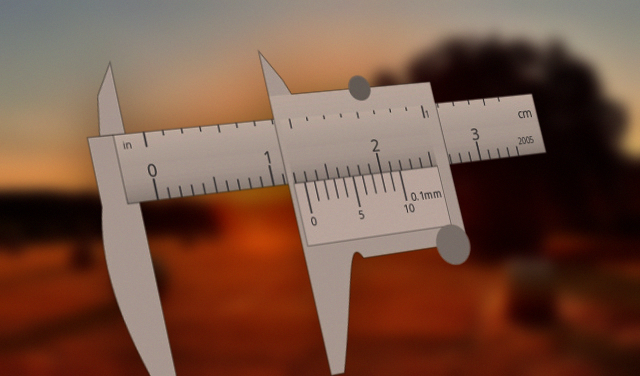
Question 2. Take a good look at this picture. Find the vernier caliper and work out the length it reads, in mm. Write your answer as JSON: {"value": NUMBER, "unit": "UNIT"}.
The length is {"value": 12.8, "unit": "mm"}
